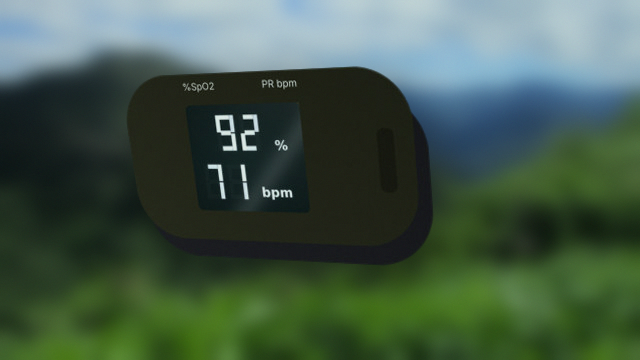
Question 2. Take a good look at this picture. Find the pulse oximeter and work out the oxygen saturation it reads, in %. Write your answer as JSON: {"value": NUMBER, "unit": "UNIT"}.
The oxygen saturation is {"value": 92, "unit": "%"}
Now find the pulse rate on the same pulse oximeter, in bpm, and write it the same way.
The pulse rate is {"value": 71, "unit": "bpm"}
